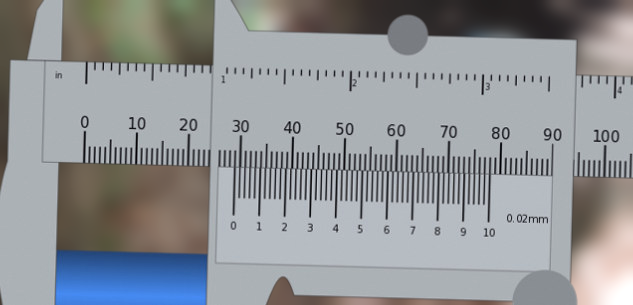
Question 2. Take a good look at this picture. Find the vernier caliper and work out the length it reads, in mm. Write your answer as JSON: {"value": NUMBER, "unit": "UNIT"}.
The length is {"value": 29.0, "unit": "mm"}
